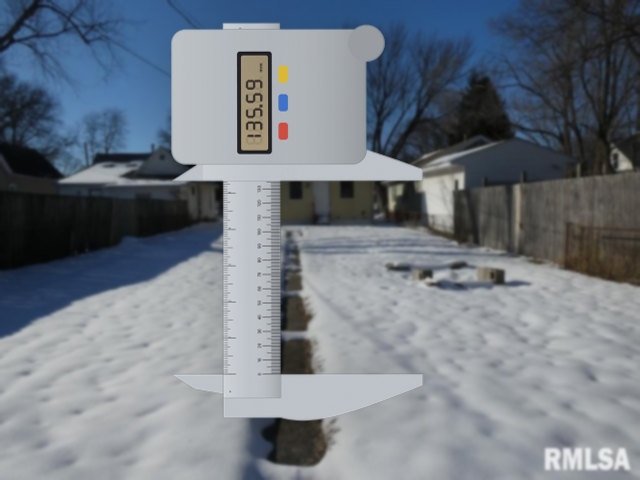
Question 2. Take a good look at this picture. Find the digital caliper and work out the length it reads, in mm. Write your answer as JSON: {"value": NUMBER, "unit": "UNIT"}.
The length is {"value": 135.59, "unit": "mm"}
